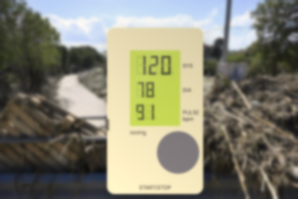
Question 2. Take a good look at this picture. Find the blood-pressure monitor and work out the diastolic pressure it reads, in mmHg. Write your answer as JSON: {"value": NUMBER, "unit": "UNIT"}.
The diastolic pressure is {"value": 78, "unit": "mmHg"}
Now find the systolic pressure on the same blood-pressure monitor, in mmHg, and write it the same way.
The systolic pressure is {"value": 120, "unit": "mmHg"}
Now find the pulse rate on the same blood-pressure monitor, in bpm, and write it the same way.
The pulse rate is {"value": 91, "unit": "bpm"}
